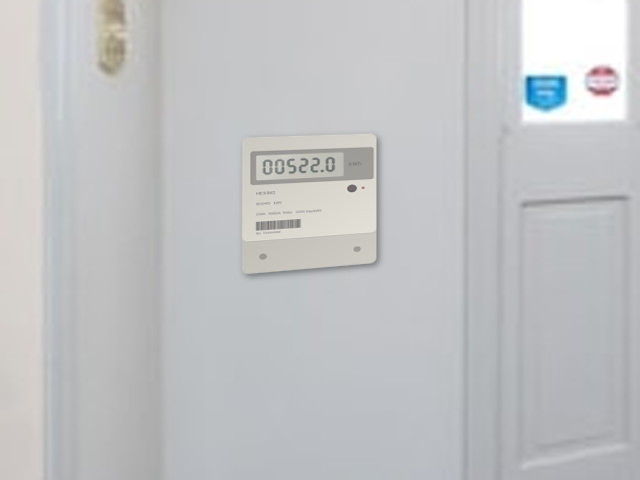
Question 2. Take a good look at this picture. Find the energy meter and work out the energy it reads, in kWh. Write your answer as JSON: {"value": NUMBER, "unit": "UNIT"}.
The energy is {"value": 522.0, "unit": "kWh"}
